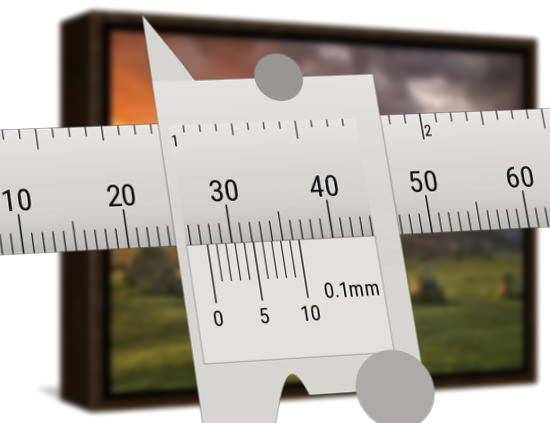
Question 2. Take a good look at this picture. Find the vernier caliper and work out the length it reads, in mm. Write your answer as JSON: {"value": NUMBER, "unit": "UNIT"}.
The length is {"value": 27.6, "unit": "mm"}
